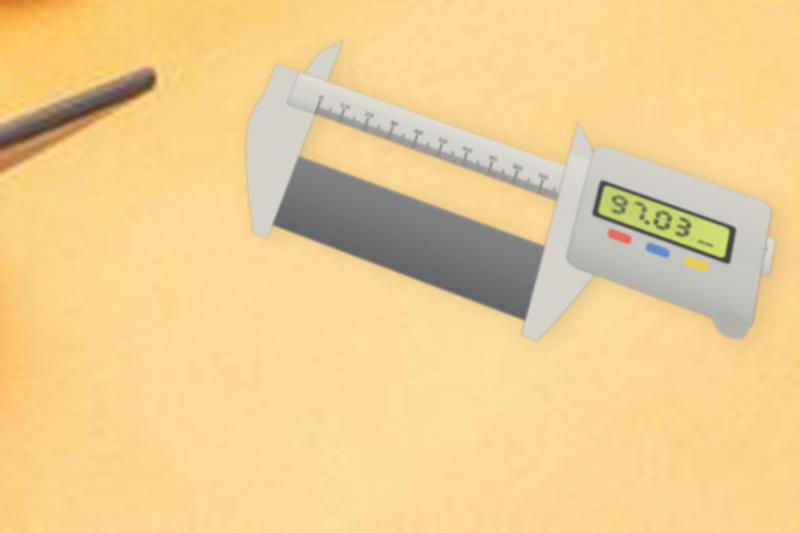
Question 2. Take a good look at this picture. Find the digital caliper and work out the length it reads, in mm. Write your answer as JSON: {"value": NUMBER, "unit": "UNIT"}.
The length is {"value": 97.03, "unit": "mm"}
